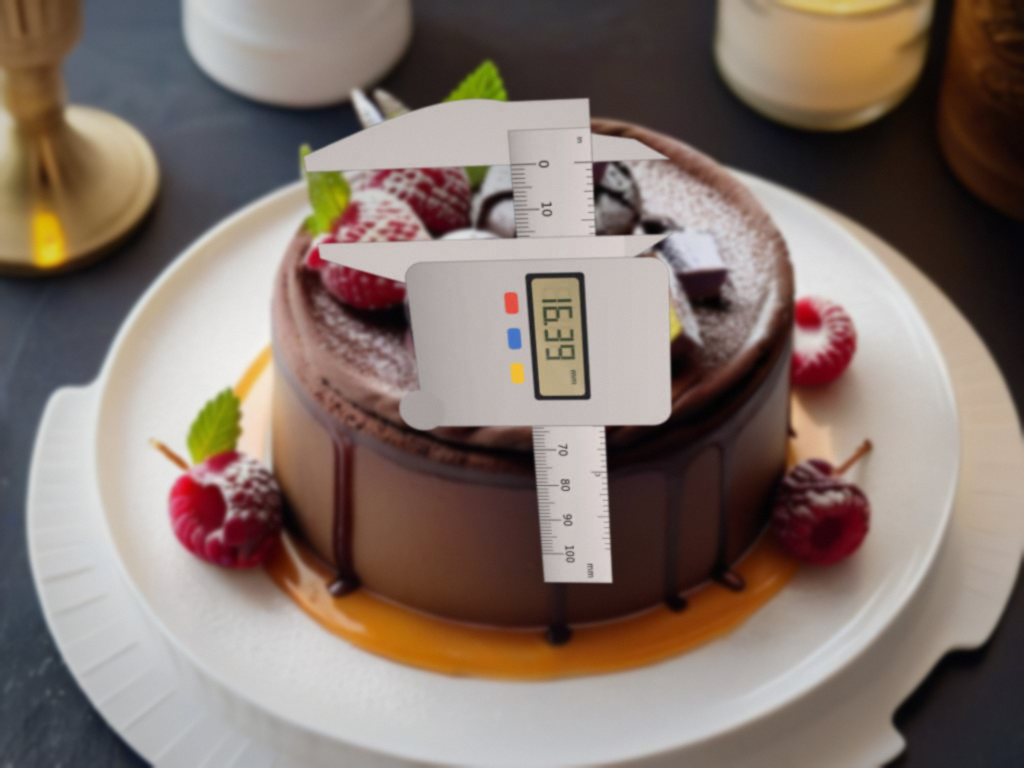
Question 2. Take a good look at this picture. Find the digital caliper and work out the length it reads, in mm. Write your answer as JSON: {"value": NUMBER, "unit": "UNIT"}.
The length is {"value": 16.39, "unit": "mm"}
